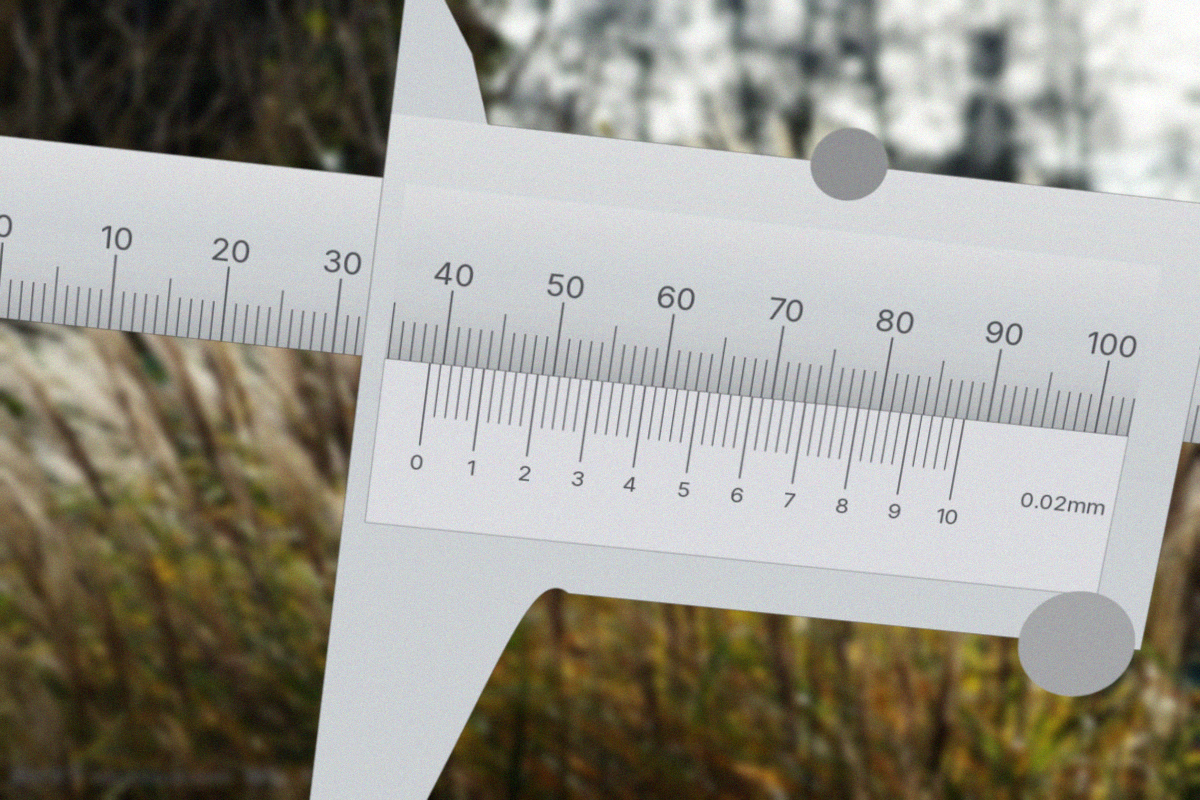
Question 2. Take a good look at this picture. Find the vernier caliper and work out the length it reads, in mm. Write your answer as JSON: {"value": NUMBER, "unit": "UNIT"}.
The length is {"value": 38.8, "unit": "mm"}
